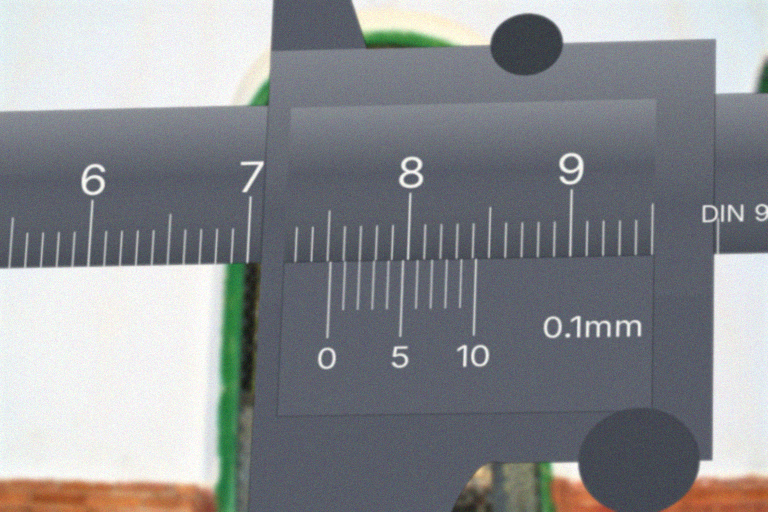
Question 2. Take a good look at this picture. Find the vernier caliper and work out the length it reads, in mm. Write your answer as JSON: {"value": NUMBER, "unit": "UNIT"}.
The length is {"value": 75.2, "unit": "mm"}
